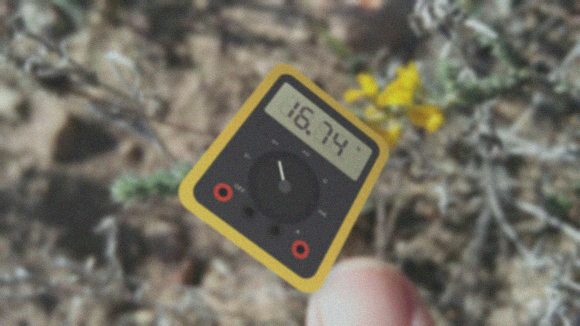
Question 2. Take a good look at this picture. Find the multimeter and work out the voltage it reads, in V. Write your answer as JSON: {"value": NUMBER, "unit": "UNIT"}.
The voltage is {"value": 16.74, "unit": "V"}
